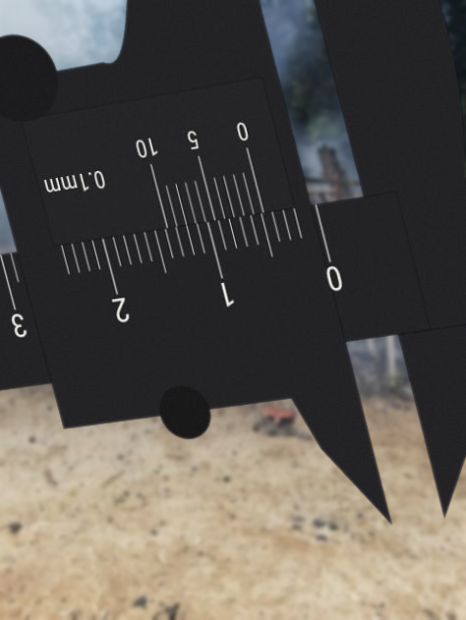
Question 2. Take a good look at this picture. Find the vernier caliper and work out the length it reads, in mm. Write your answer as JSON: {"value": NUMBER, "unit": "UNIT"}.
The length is {"value": 4.8, "unit": "mm"}
